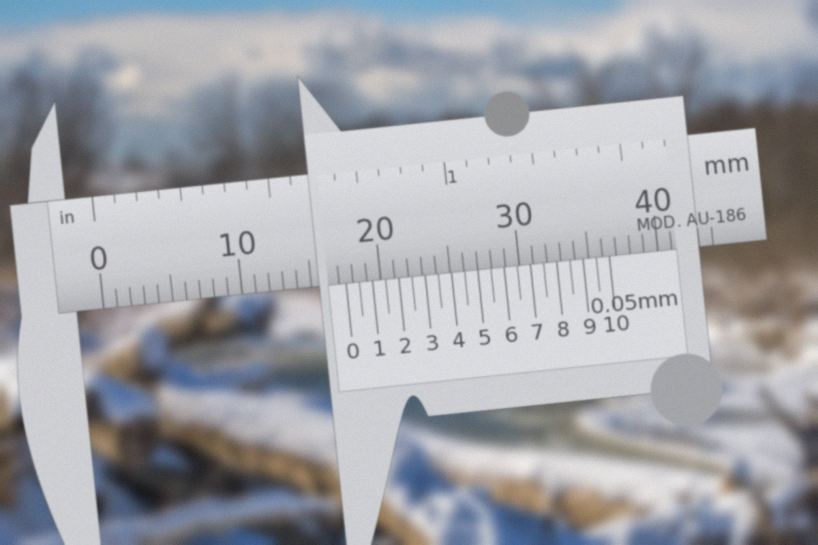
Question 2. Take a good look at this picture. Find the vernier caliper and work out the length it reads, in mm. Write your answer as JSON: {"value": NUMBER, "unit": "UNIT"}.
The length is {"value": 17.5, "unit": "mm"}
